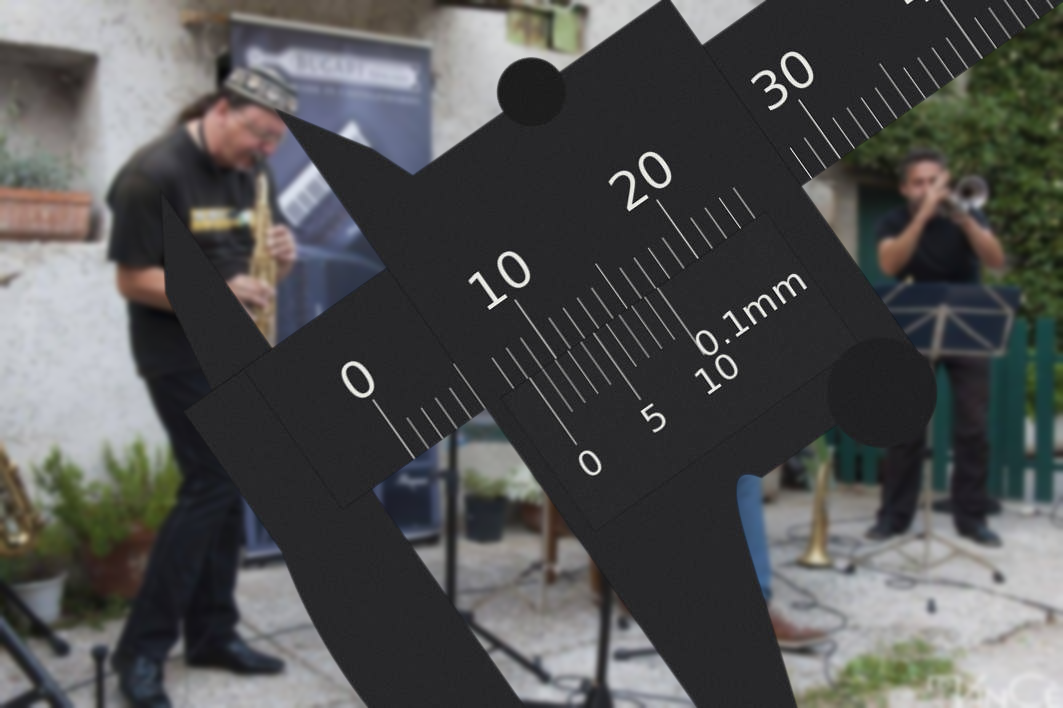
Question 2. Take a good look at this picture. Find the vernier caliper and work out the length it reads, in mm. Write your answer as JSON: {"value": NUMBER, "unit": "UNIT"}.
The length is {"value": 8.1, "unit": "mm"}
